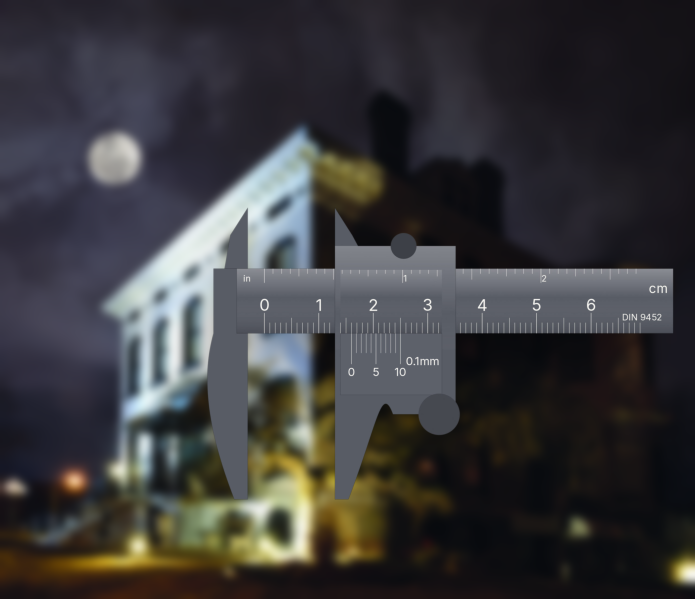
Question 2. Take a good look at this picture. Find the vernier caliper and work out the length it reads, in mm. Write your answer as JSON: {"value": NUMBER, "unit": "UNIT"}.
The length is {"value": 16.0, "unit": "mm"}
